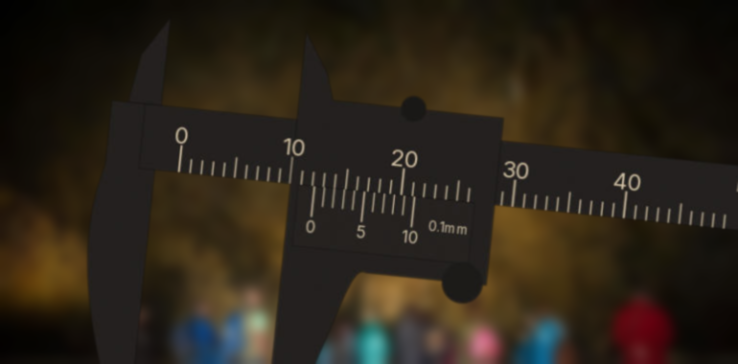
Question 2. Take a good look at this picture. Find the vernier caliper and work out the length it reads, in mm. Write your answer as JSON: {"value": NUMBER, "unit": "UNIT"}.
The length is {"value": 12.2, "unit": "mm"}
